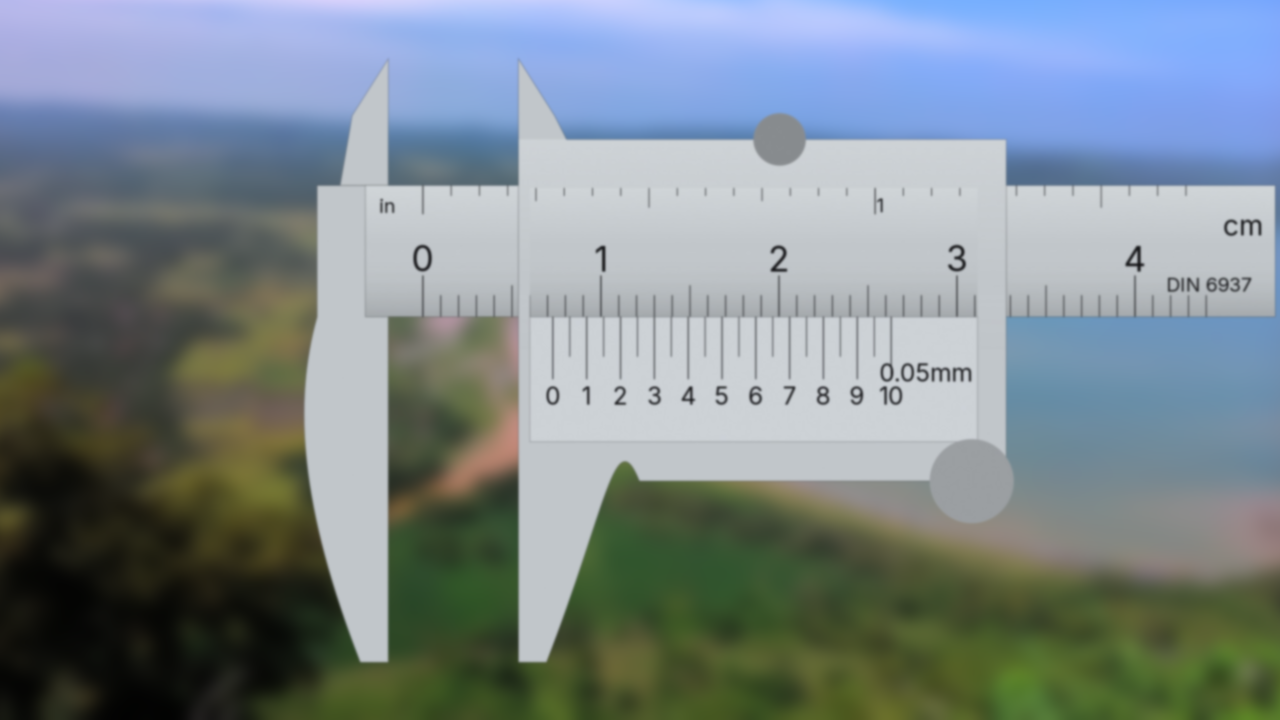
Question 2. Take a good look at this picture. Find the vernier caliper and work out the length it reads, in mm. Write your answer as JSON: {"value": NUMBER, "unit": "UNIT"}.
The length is {"value": 7.3, "unit": "mm"}
